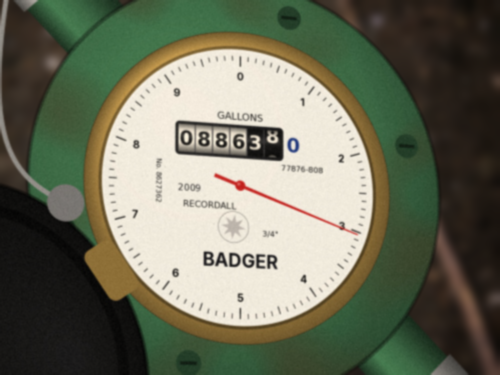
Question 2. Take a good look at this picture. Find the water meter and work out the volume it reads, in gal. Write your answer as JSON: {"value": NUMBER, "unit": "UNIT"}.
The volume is {"value": 886383.0, "unit": "gal"}
